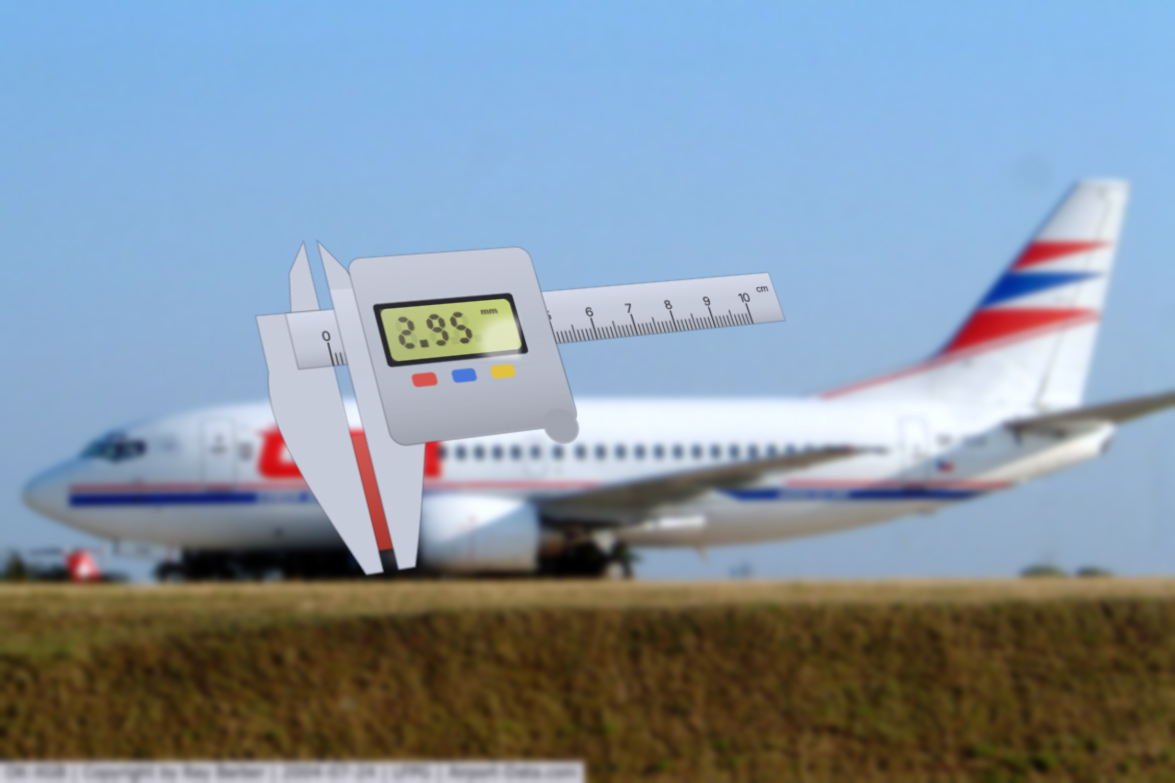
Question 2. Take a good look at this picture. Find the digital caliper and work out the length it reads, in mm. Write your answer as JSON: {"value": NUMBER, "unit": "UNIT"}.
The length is {"value": 2.95, "unit": "mm"}
